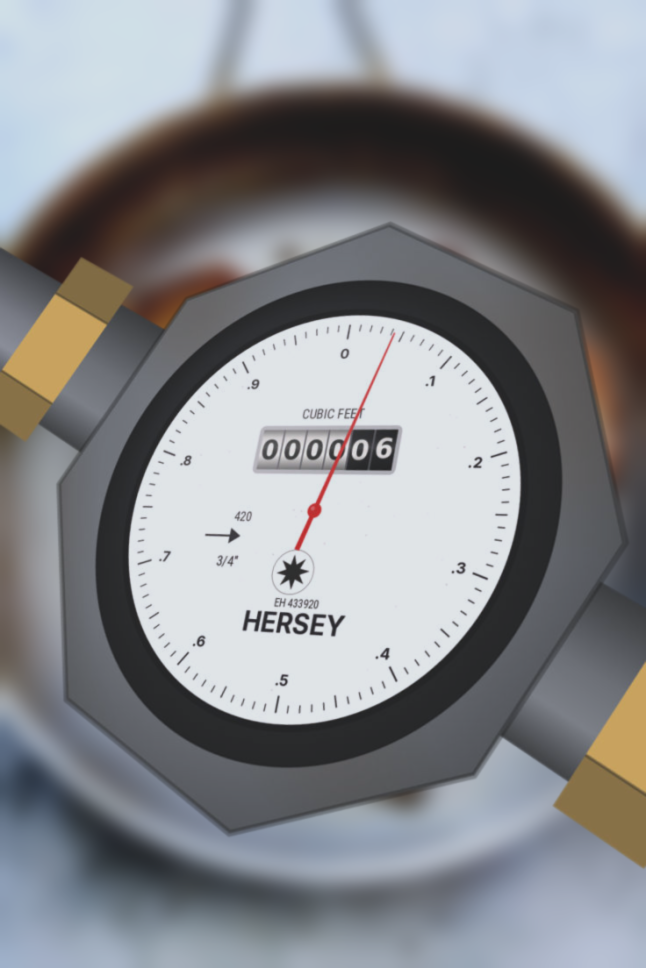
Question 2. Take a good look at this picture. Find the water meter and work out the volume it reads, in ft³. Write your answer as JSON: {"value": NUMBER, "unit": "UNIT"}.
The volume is {"value": 6.04, "unit": "ft³"}
